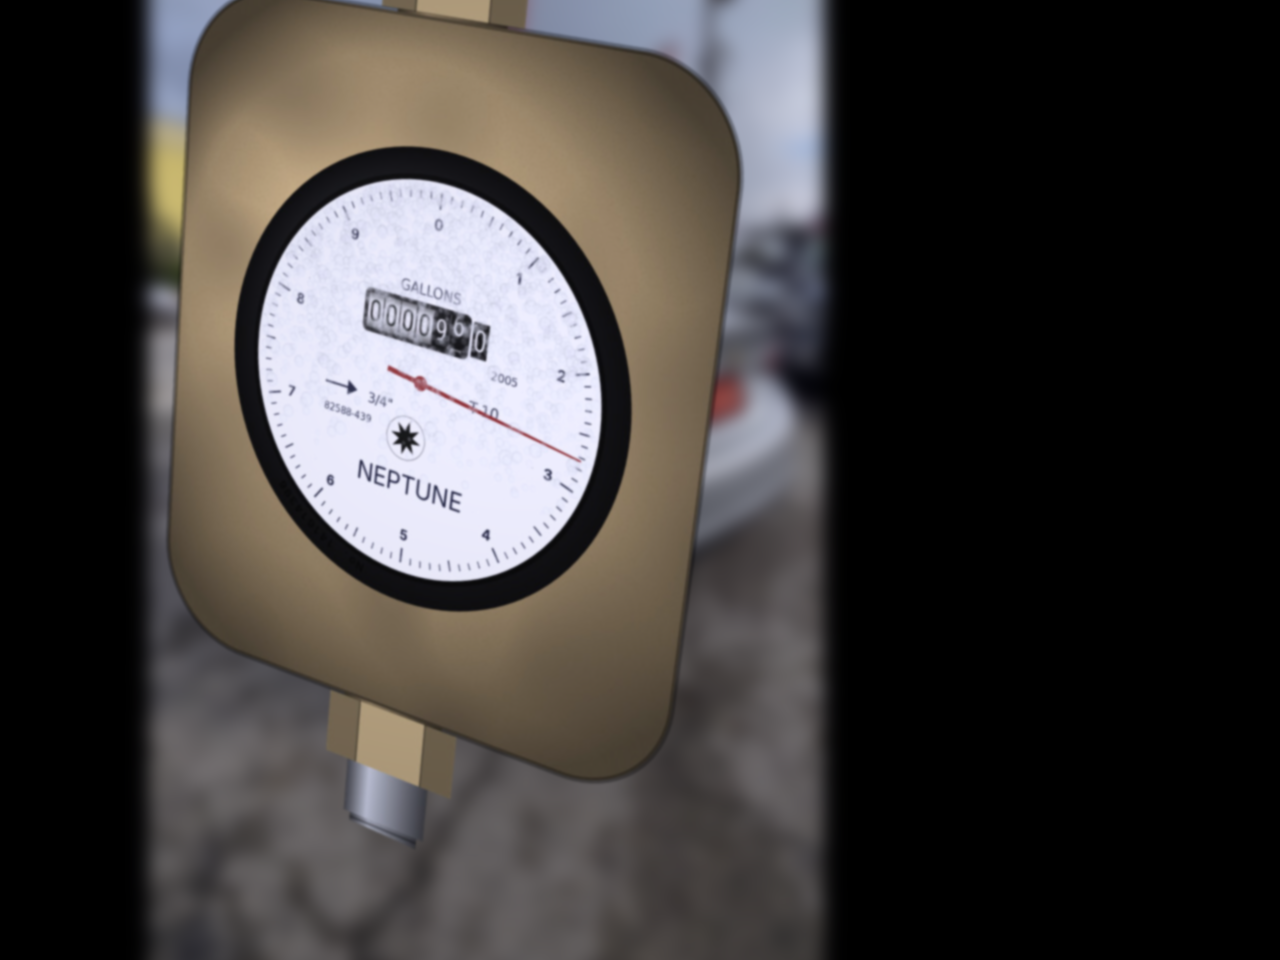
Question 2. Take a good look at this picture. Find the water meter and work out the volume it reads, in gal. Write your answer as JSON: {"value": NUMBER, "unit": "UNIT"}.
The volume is {"value": 962.7, "unit": "gal"}
